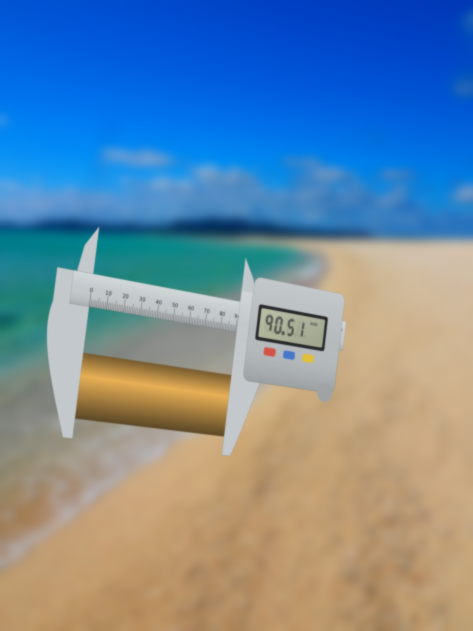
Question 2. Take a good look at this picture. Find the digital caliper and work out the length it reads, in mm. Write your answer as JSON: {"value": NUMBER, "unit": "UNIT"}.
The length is {"value": 90.51, "unit": "mm"}
